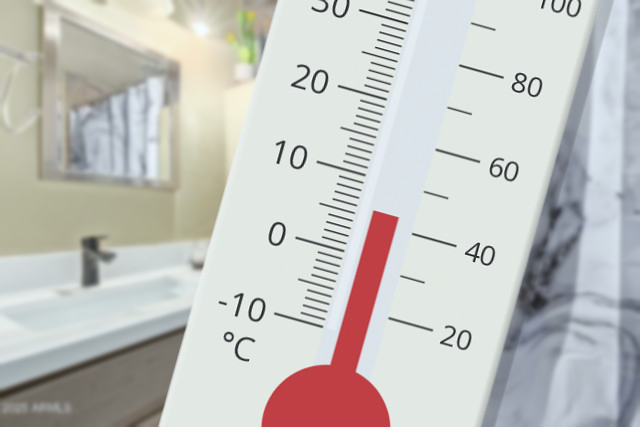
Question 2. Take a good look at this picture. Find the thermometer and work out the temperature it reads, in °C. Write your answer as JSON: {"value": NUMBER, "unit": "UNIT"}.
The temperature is {"value": 6, "unit": "°C"}
